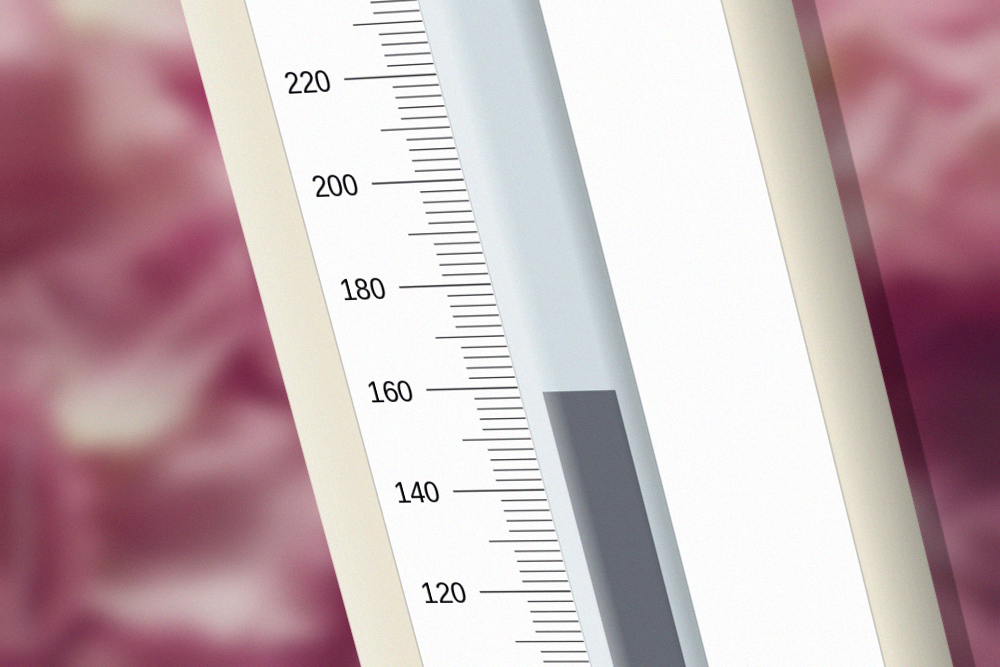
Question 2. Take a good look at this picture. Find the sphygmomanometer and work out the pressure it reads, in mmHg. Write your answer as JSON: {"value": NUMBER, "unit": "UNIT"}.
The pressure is {"value": 159, "unit": "mmHg"}
